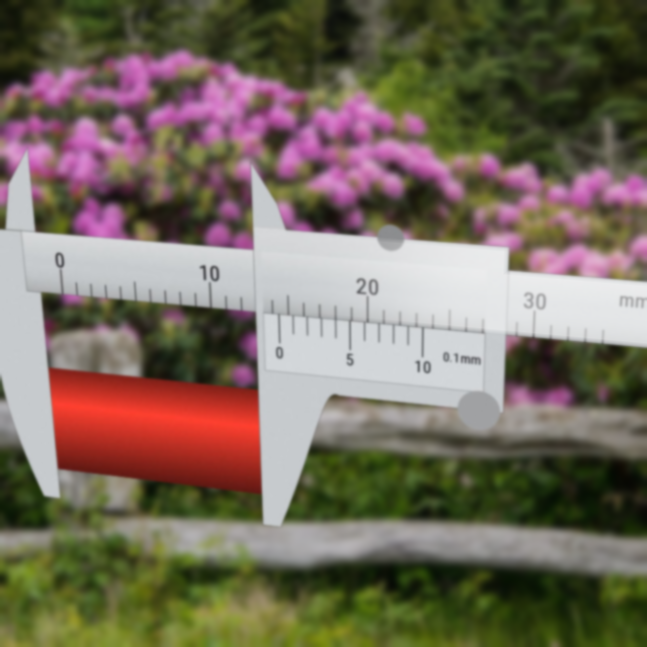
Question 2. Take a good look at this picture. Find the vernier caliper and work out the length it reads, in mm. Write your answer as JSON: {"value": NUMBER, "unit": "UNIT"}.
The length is {"value": 14.4, "unit": "mm"}
